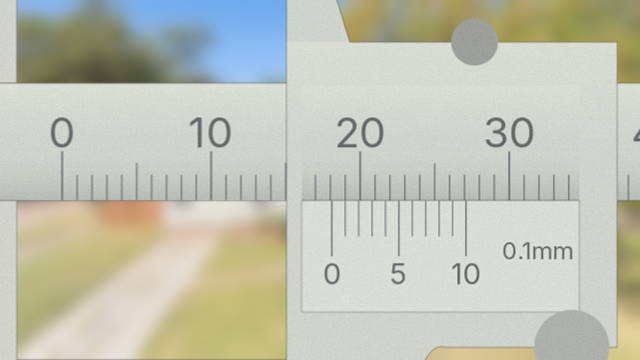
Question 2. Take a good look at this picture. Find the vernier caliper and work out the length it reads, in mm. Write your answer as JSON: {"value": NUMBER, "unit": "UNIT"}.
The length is {"value": 18.1, "unit": "mm"}
